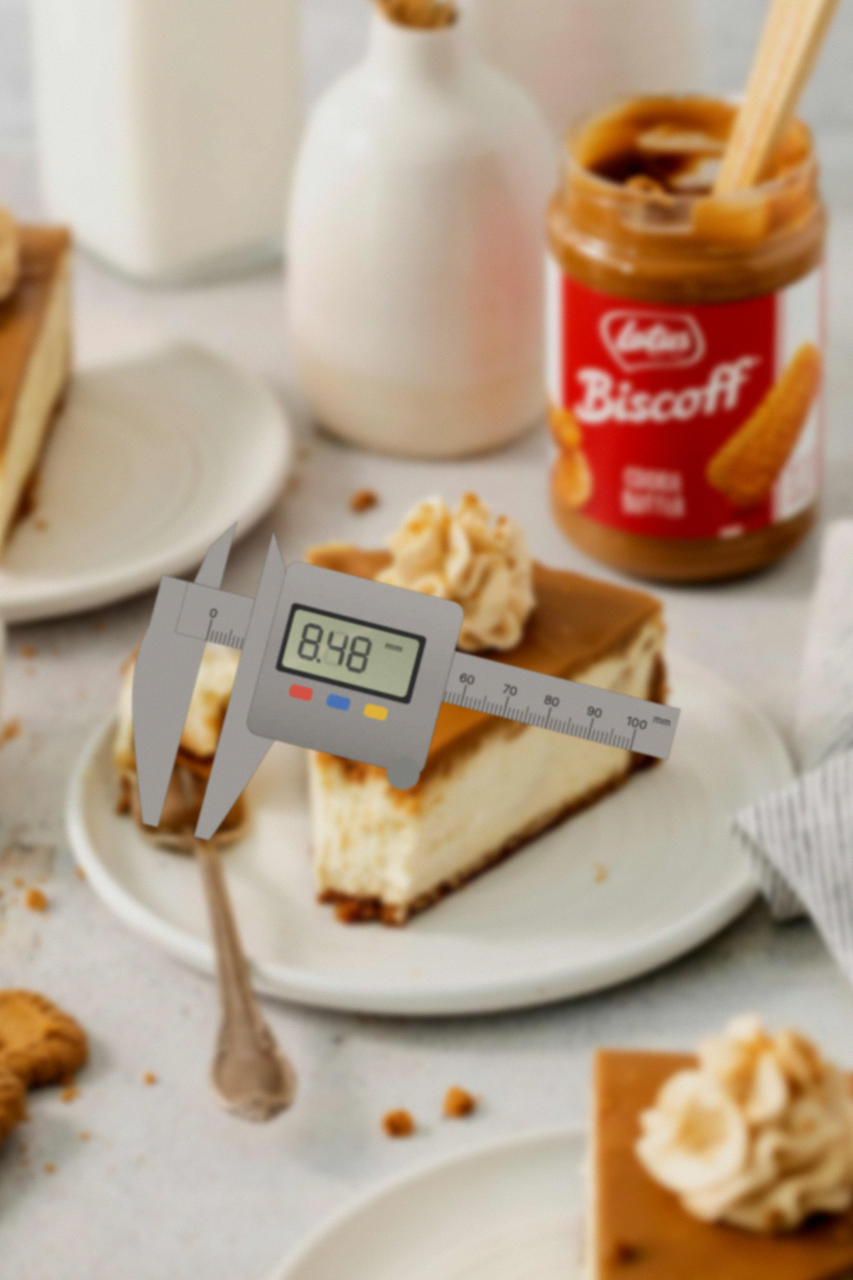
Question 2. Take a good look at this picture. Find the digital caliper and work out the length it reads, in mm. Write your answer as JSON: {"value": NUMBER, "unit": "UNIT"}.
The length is {"value": 8.48, "unit": "mm"}
